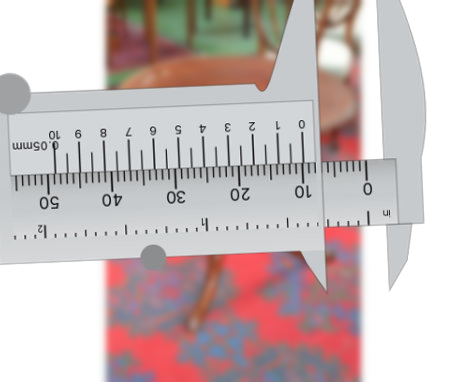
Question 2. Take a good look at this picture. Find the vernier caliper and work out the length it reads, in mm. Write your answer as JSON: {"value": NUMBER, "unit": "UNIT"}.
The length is {"value": 9.8, "unit": "mm"}
